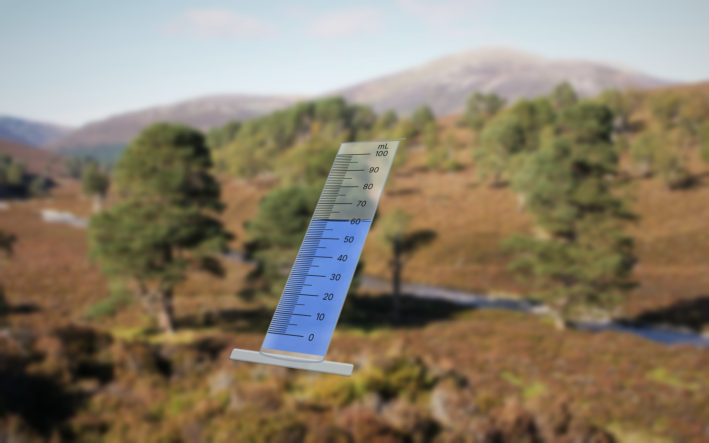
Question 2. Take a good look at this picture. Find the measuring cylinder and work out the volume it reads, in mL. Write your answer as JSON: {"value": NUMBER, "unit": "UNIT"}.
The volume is {"value": 60, "unit": "mL"}
